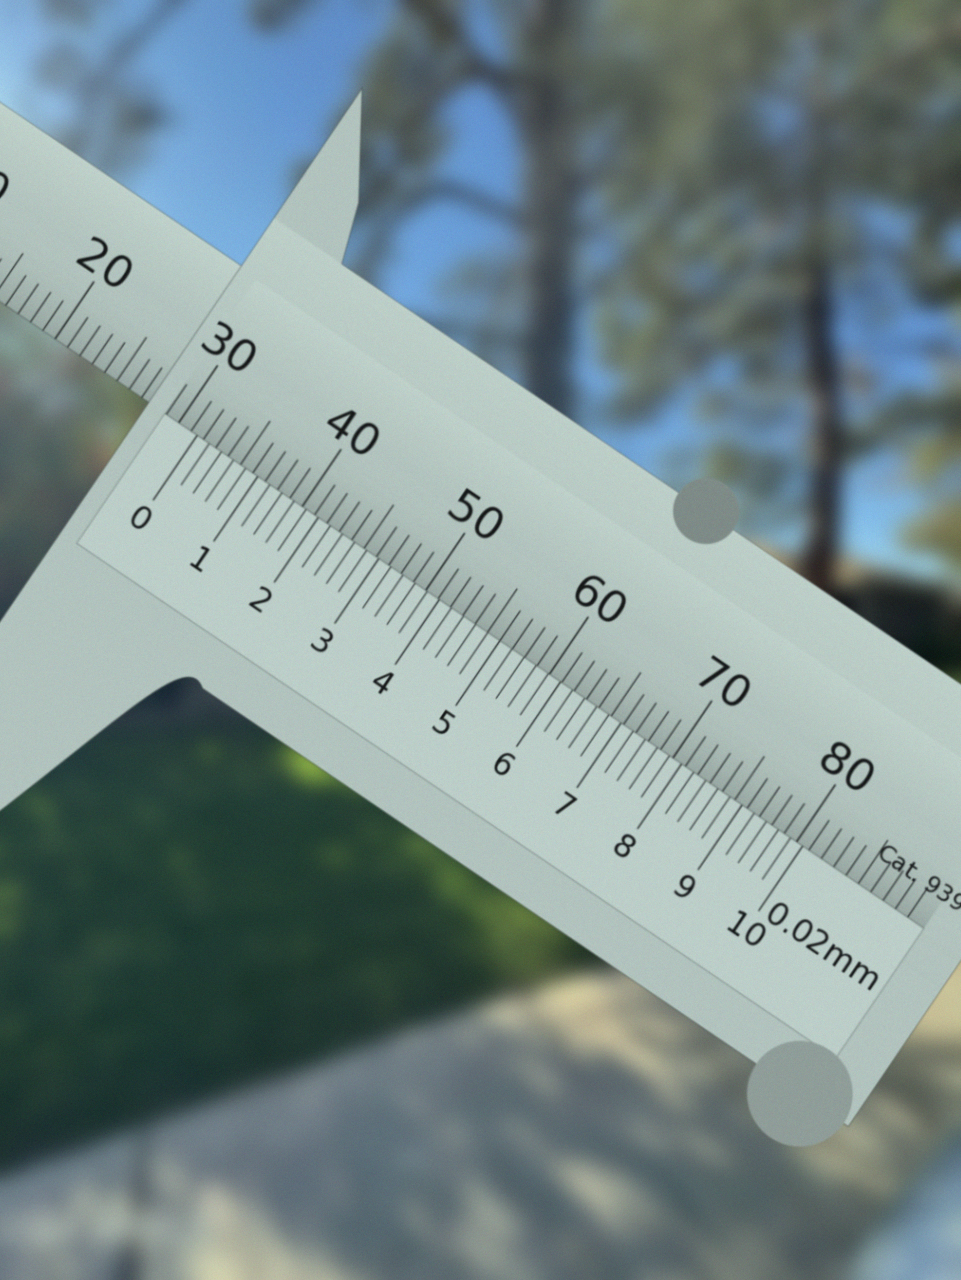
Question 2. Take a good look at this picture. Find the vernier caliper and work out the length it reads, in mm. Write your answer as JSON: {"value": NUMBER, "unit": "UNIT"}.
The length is {"value": 31.5, "unit": "mm"}
